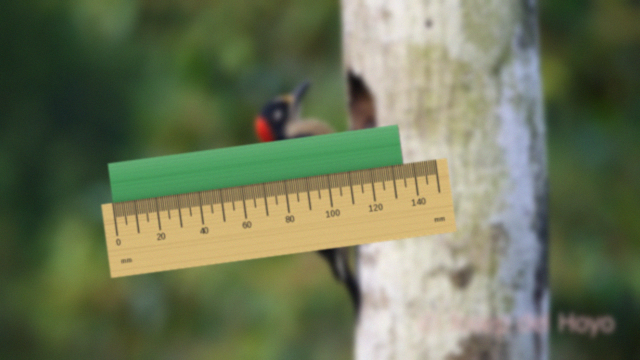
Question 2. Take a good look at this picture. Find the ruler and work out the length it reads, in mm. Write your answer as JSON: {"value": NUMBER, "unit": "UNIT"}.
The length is {"value": 135, "unit": "mm"}
